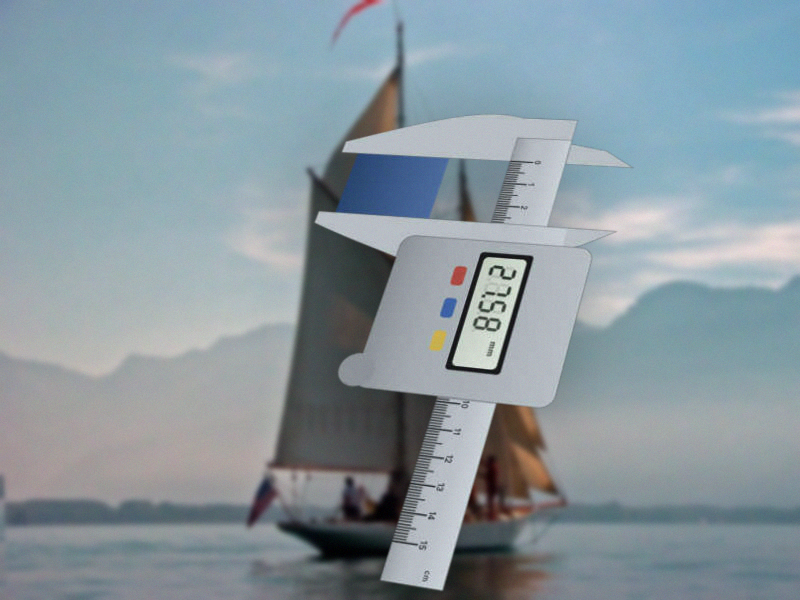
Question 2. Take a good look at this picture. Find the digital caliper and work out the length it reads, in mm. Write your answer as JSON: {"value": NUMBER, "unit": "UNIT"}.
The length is {"value": 27.58, "unit": "mm"}
